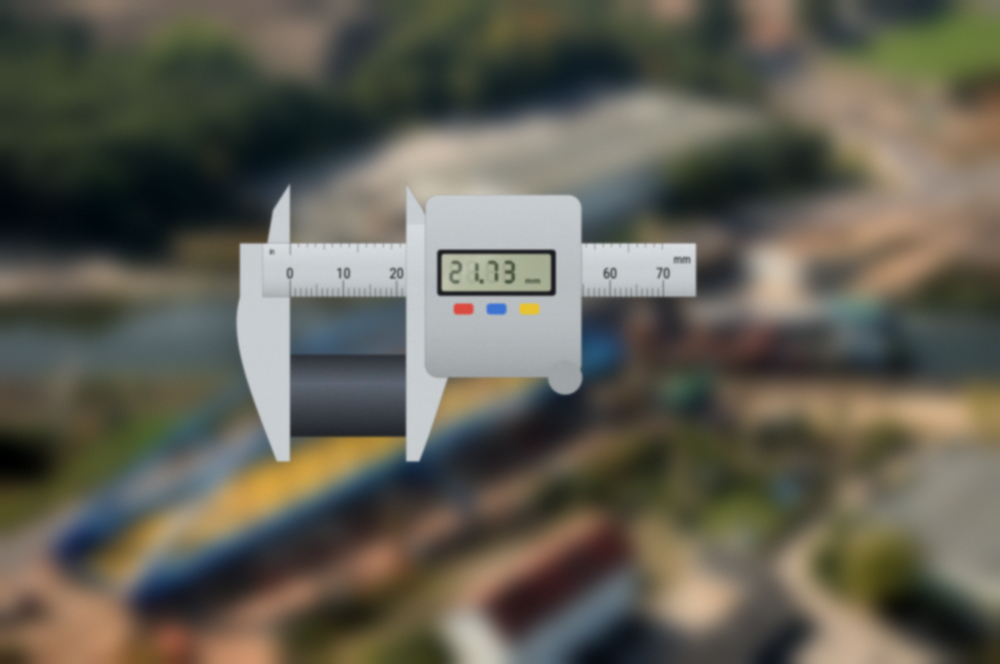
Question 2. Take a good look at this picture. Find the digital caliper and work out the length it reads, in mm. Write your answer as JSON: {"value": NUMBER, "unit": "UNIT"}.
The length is {"value": 21.73, "unit": "mm"}
